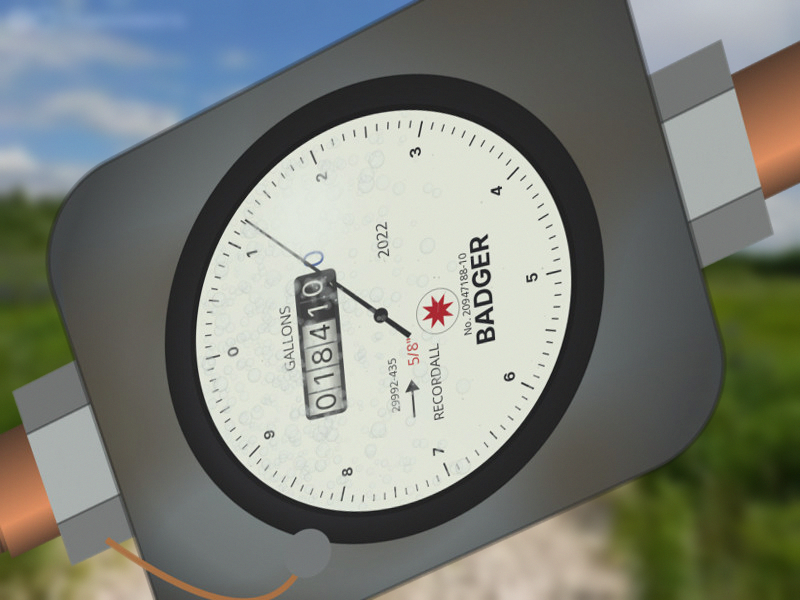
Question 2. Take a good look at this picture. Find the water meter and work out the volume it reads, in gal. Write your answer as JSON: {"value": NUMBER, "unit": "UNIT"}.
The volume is {"value": 184101.2, "unit": "gal"}
